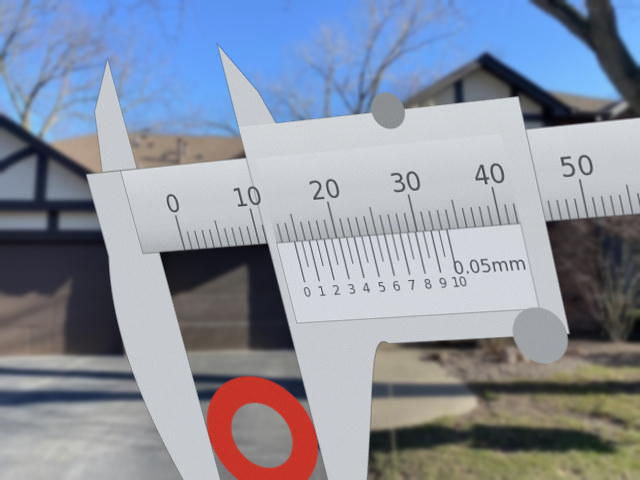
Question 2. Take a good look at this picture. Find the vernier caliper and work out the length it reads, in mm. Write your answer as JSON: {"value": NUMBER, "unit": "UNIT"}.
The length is {"value": 14.6, "unit": "mm"}
